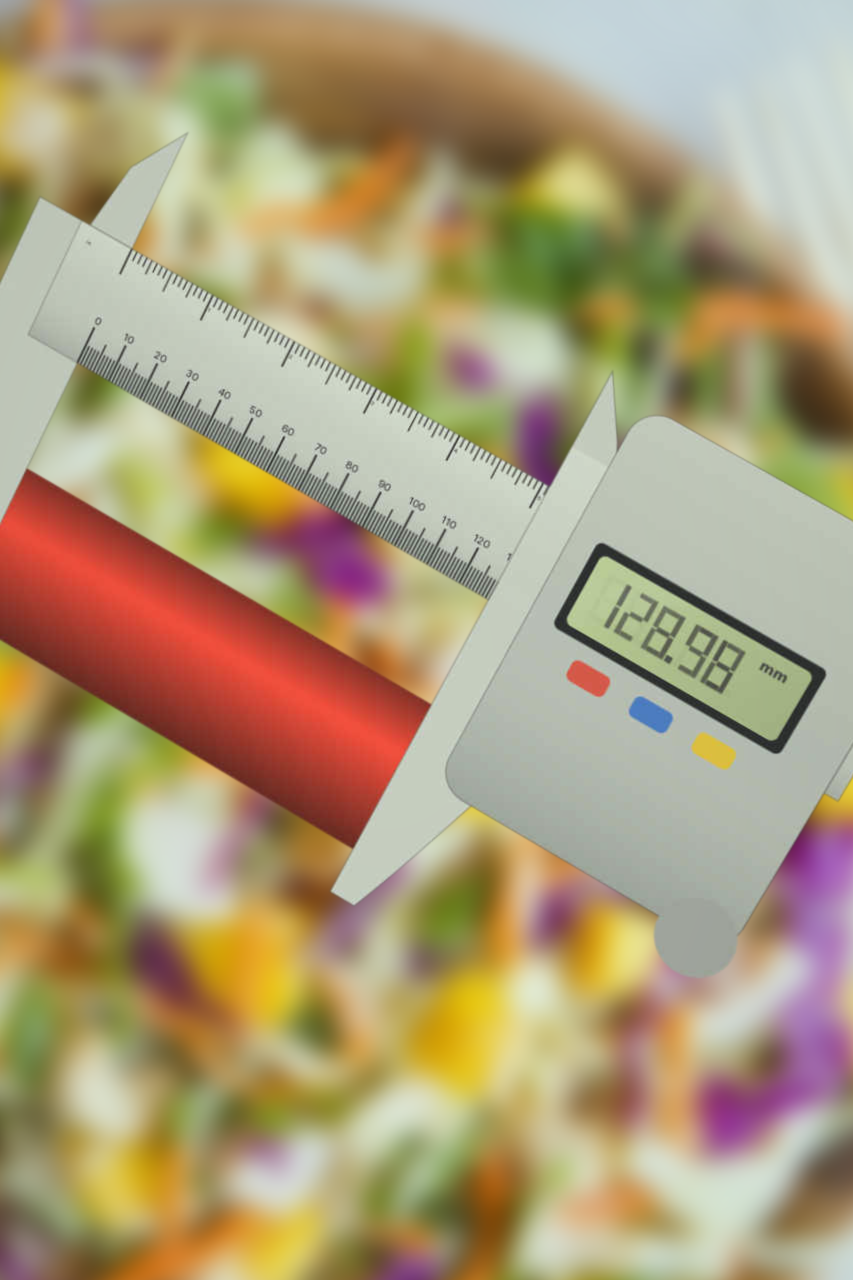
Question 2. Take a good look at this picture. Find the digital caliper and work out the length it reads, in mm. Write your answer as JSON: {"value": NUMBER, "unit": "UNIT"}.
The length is {"value": 128.98, "unit": "mm"}
